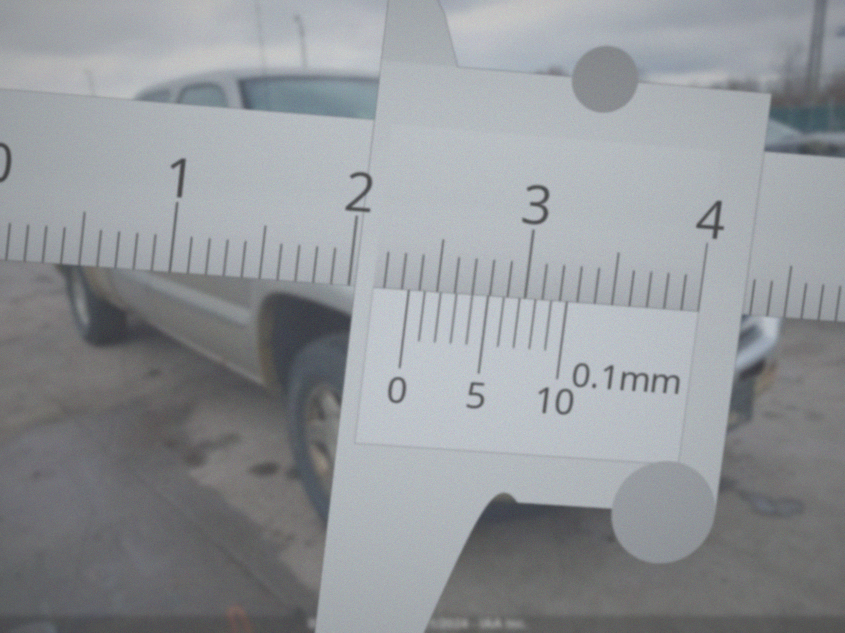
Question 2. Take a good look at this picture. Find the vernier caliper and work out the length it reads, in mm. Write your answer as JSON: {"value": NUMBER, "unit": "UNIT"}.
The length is {"value": 23.4, "unit": "mm"}
